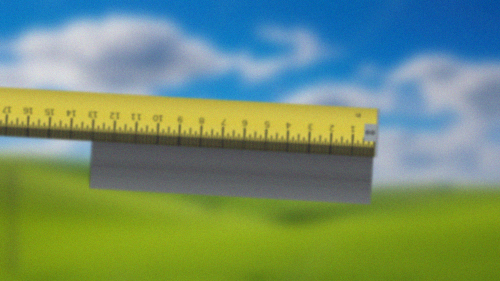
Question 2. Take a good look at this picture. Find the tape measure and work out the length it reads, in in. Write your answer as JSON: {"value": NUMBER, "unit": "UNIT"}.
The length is {"value": 13, "unit": "in"}
